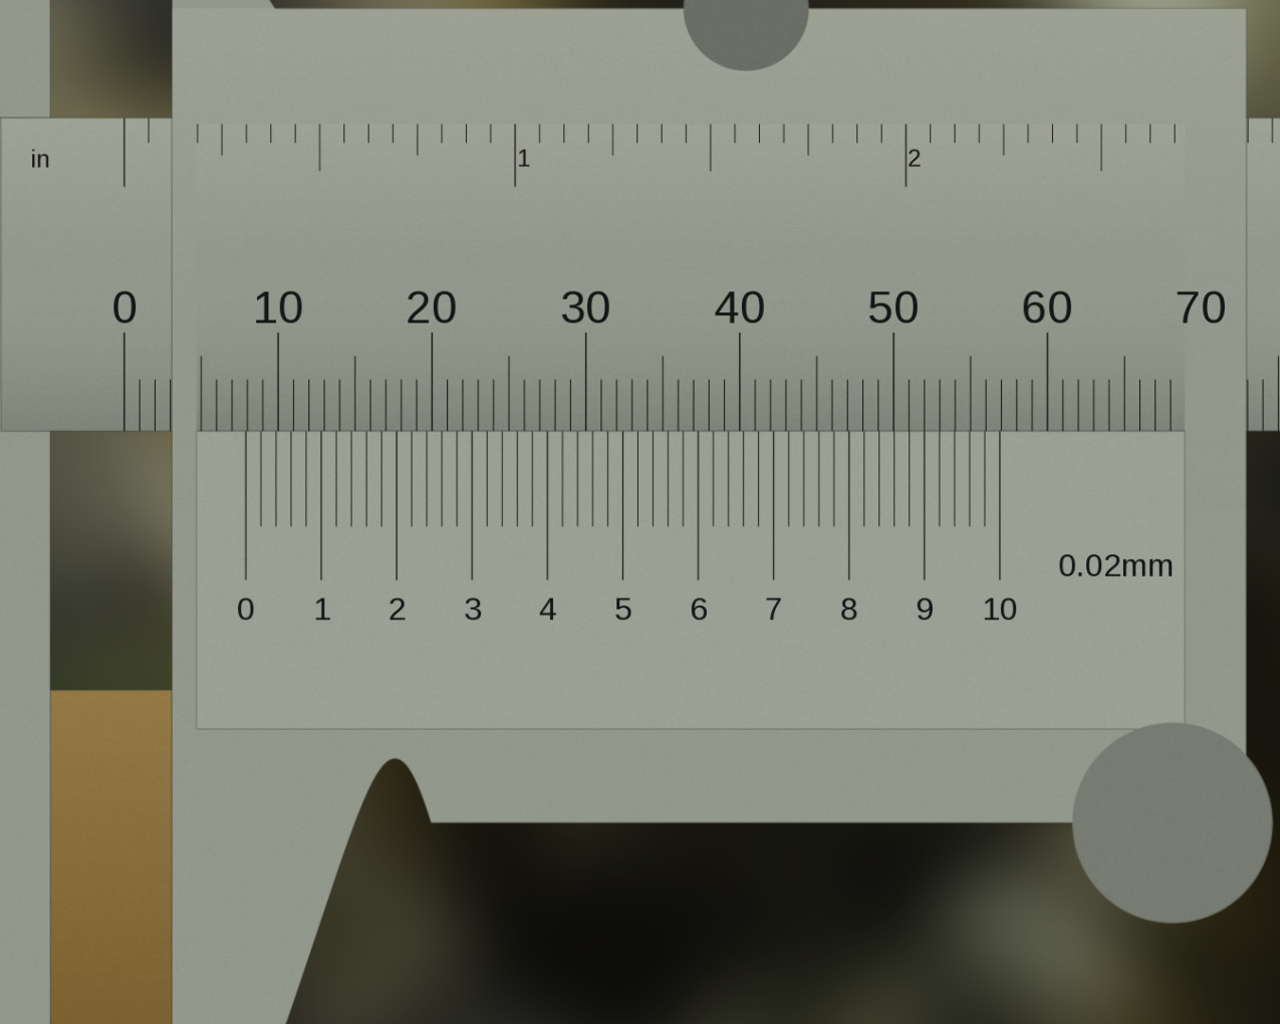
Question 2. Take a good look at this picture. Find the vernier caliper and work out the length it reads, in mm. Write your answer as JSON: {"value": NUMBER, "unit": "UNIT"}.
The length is {"value": 7.9, "unit": "mm"}
